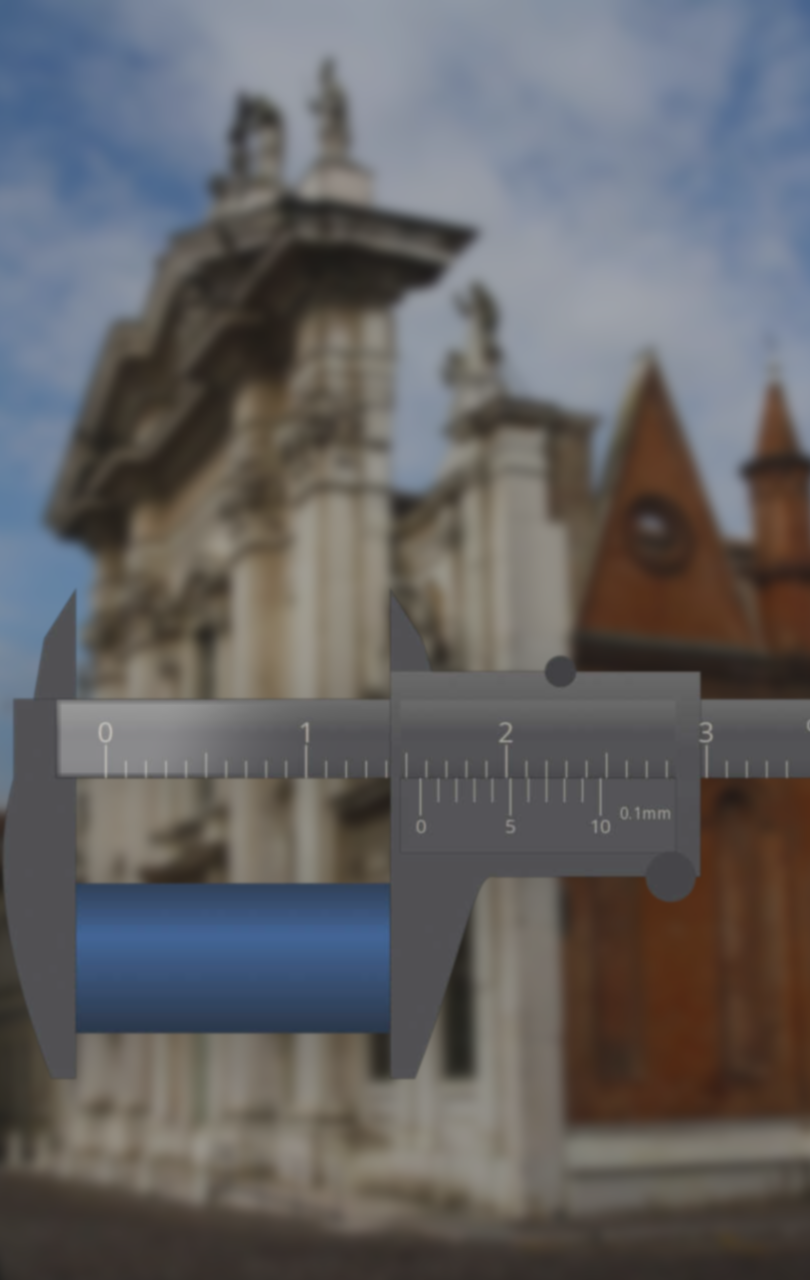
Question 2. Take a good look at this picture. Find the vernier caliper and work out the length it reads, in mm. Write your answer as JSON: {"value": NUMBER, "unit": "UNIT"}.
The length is {"value": 15.7, "unit": "mm"}
